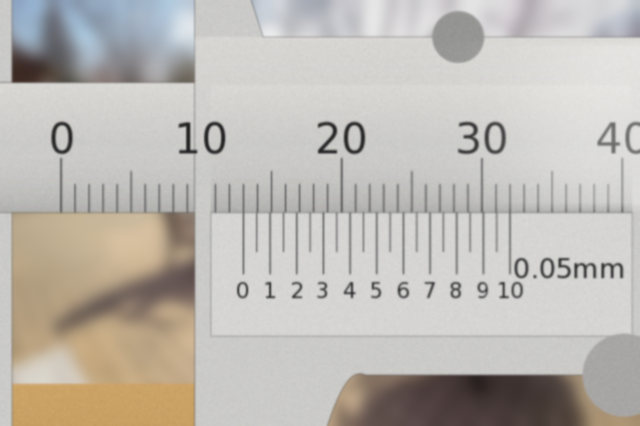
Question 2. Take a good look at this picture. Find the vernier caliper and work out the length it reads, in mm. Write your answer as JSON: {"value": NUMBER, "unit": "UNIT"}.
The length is {"value": 13.0, "unit": "mm"}
